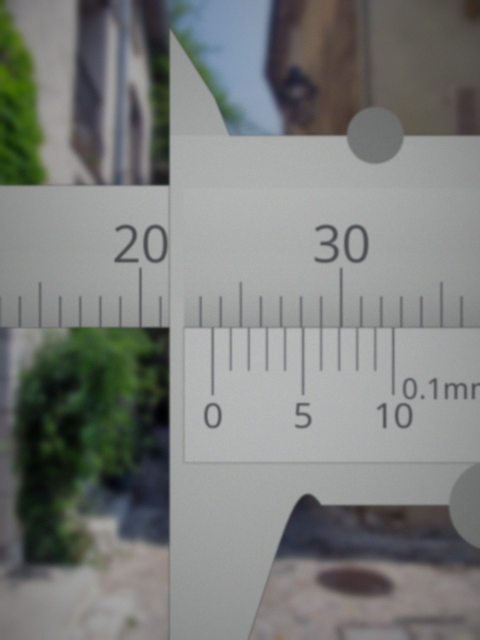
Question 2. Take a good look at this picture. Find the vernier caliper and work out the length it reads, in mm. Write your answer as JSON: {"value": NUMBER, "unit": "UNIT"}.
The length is {"value": 23.6, "unit": "mm"}
